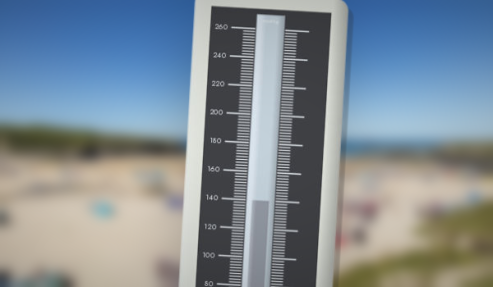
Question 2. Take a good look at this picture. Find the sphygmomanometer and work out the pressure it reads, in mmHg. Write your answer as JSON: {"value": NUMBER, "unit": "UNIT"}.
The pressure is {"value": 140, "unit": "mmHg"}
